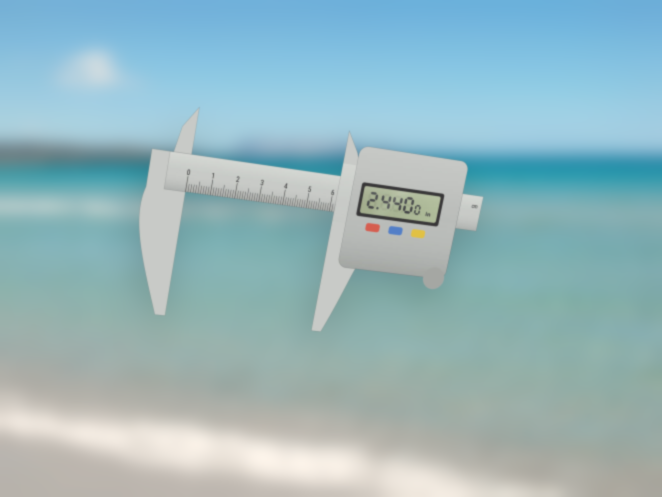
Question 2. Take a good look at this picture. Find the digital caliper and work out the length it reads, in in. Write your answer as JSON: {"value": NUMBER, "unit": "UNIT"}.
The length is {"value": 2.4400, "unit": "in"}
